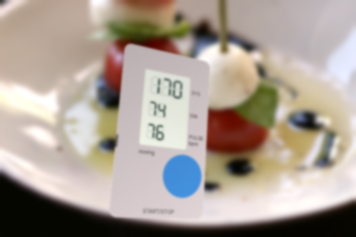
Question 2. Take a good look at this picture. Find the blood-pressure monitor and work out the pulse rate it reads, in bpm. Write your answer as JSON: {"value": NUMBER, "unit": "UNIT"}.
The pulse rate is {"value": 76, "unit": "bpm"}
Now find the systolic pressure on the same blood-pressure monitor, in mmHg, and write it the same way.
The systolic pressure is {"value": 170, "unit": "mmHg"}
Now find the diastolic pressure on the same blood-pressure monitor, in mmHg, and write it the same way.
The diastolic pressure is {"value": 74, "unit": "mmHg"}
